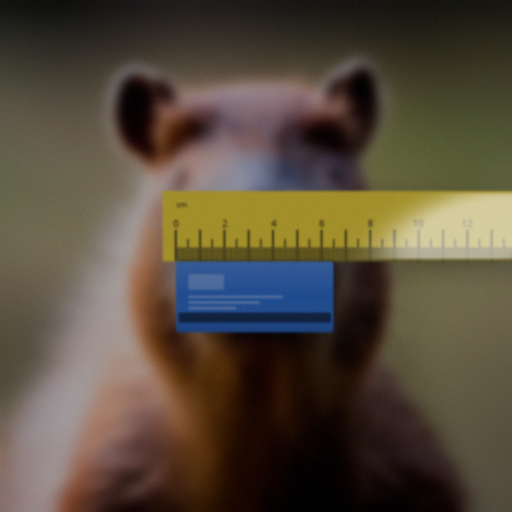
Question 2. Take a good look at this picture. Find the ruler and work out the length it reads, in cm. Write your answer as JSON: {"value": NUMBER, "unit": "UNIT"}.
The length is {"value": 6.5, "unit": "cm"}
